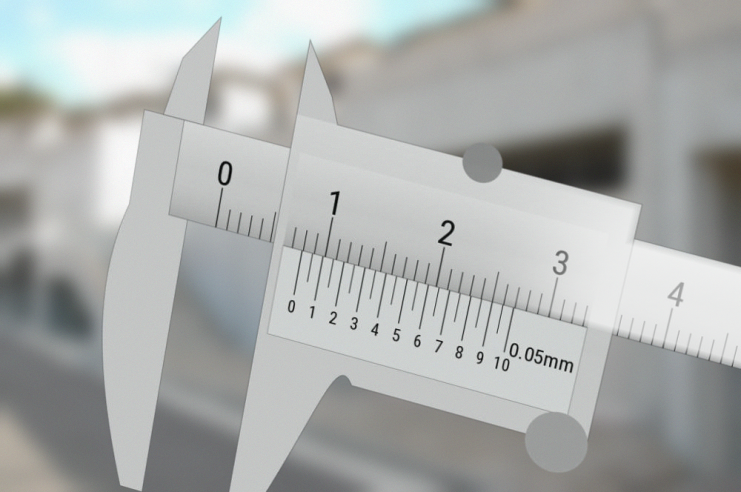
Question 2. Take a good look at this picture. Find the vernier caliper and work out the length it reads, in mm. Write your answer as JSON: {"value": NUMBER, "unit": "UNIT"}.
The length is {"value": 7.9, "unit": "mm"}
